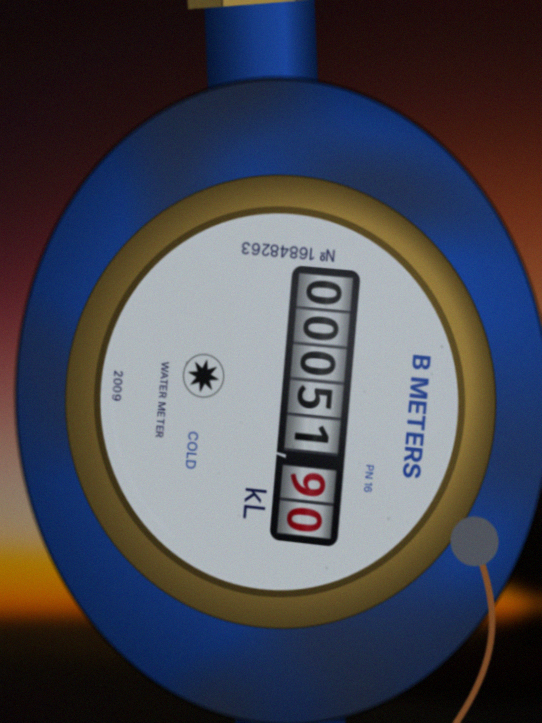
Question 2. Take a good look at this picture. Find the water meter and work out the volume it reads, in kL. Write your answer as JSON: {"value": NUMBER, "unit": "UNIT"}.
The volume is {"value": 51.90, "unit": "kL"}
